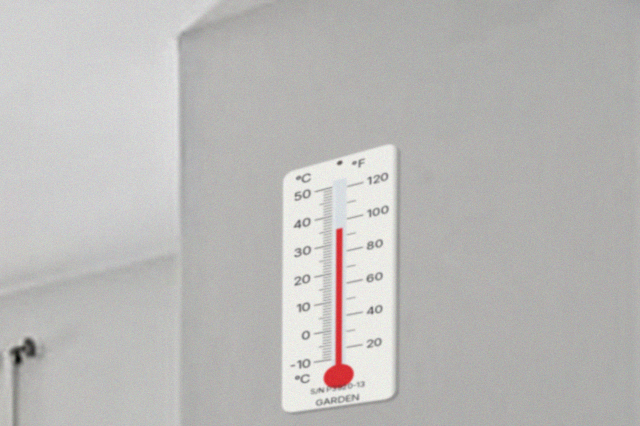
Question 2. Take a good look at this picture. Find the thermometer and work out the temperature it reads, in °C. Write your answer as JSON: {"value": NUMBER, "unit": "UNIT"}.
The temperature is {"value": 35, "unit": "°C"}
